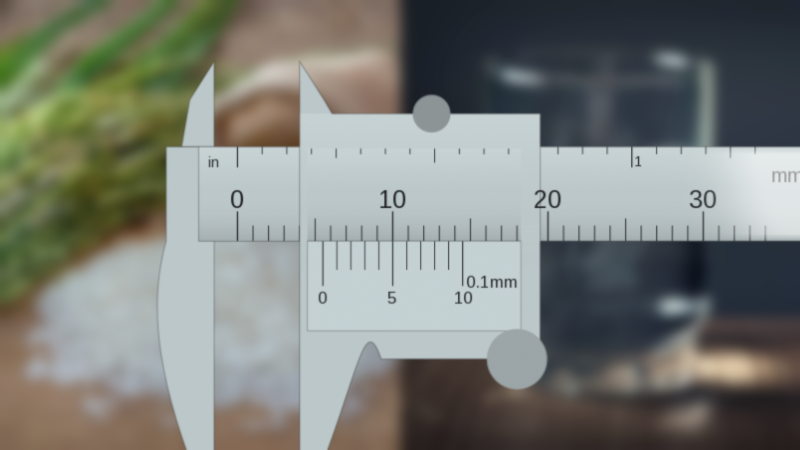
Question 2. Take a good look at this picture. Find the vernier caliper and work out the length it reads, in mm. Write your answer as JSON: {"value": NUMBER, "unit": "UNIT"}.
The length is {"value": 5.5, "unit": "mm"}
